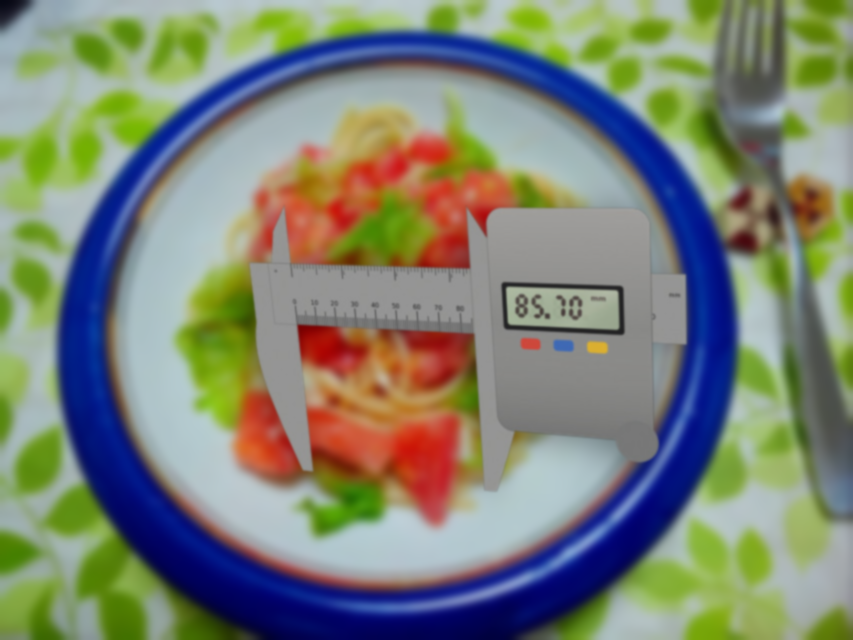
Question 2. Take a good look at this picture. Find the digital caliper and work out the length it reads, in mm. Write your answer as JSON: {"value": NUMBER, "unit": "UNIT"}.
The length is {"value": 85.70, "unit": "mm"}
